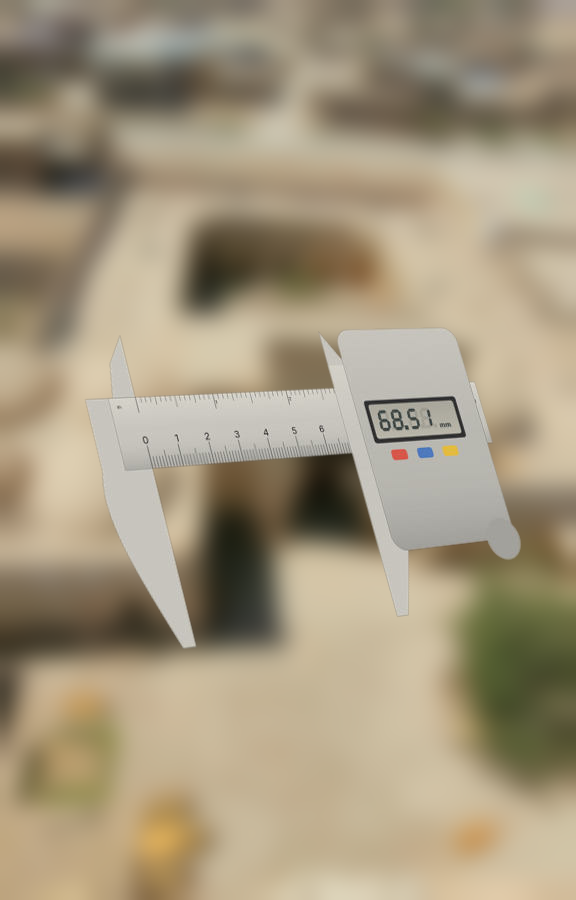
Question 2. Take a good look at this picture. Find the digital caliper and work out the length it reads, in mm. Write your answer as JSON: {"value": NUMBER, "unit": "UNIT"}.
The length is {"value": 68.51, "unit": "mm"}
